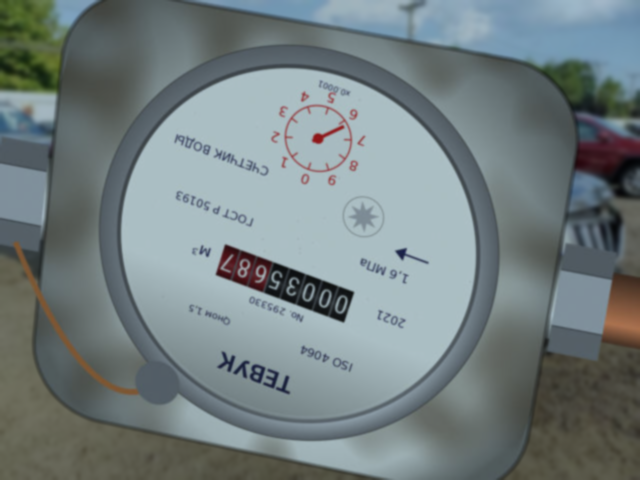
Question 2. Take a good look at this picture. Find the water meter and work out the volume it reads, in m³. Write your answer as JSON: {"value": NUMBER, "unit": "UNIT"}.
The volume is {"value": 35.6876, "unit": "m³"}
